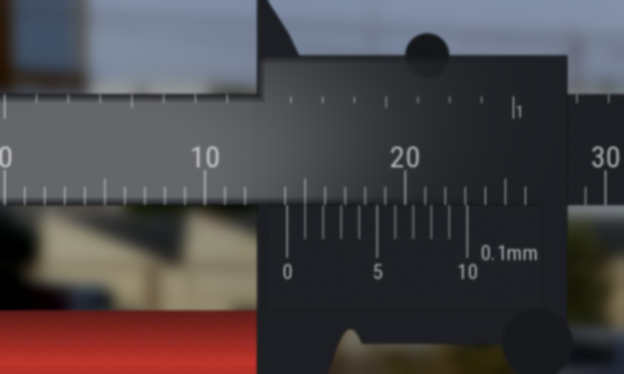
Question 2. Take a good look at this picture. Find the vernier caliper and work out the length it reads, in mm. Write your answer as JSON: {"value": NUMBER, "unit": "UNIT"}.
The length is {"value": 14.1, "unit": "mm"}
